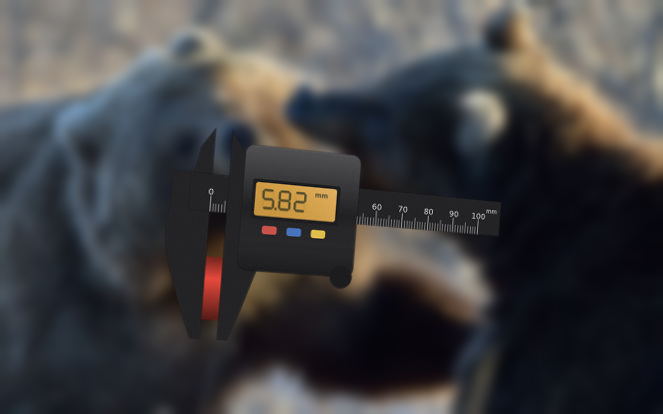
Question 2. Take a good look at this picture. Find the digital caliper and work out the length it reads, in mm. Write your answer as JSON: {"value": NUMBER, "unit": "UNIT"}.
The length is {"value": 5.82, "unit": "mm"}
